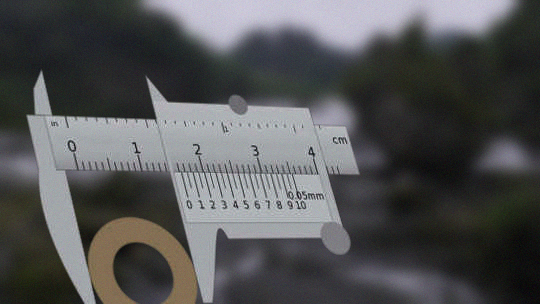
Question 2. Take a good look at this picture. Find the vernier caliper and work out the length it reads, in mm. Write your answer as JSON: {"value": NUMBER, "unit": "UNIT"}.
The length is {"value": 16.4, "unit": "mm"}
